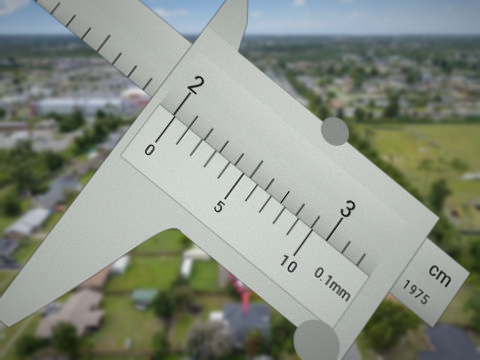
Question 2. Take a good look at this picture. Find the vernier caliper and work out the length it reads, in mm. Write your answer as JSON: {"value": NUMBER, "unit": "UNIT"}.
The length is {"value": 20.1, "unit": "mm"}
